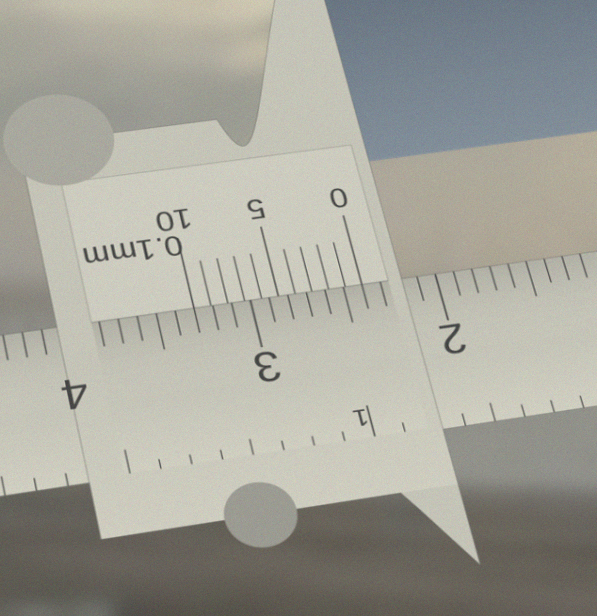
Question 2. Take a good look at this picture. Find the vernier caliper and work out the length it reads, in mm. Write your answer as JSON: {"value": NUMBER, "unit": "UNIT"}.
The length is {"value": 24.0, "unit": "mm"}
